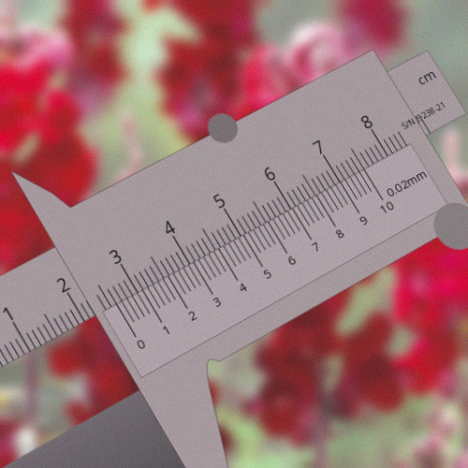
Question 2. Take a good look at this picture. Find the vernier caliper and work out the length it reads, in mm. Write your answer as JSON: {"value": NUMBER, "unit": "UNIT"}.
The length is {"value": 26.0, "unit": "mm"}
